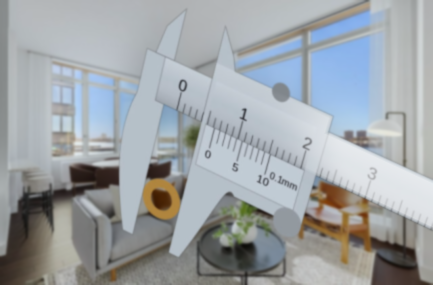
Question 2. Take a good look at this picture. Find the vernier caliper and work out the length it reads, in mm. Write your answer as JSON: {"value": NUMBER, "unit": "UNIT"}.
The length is {"value": 6.2, "unit": "mm"}
